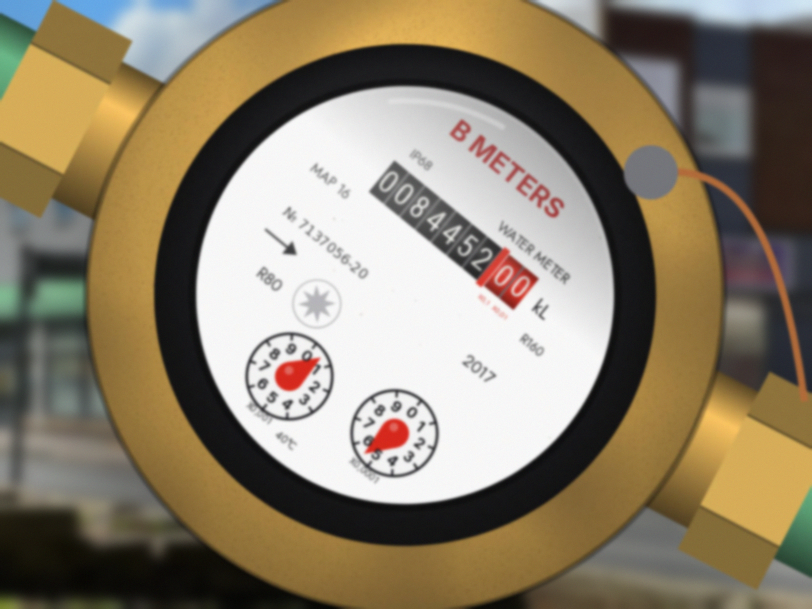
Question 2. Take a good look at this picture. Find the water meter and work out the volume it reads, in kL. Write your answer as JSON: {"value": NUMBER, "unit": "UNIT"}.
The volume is {"value": 84452.0005, "unit": "kL"}
